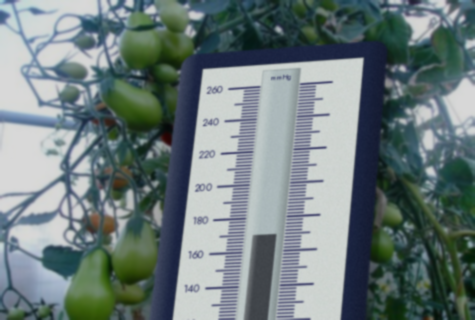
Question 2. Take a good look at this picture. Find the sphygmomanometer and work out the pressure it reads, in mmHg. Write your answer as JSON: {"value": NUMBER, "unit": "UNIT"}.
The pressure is {"value": 170, "unit": "mmHg"}
